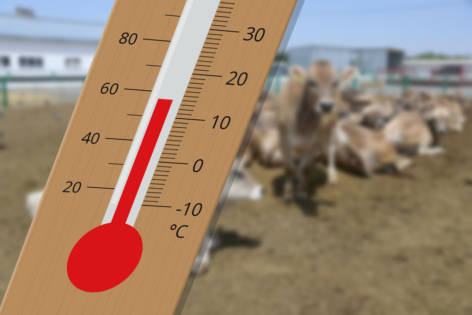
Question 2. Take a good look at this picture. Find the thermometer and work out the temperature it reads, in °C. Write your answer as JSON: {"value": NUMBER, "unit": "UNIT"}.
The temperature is {"value": 14, "unit": "°C"}
